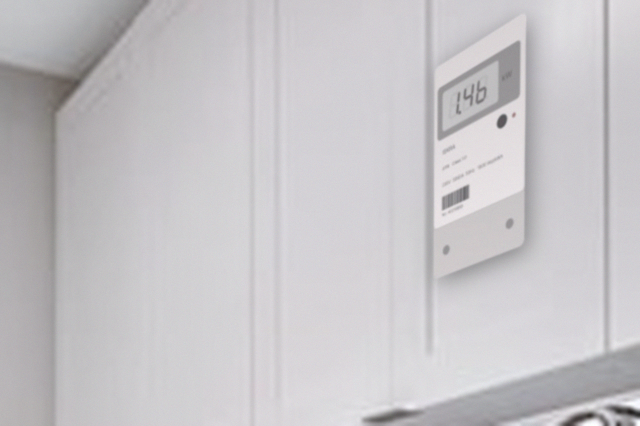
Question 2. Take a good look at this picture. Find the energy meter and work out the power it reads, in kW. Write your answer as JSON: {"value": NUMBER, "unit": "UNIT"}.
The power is {"value": 1.46, "unit": "kW"}
